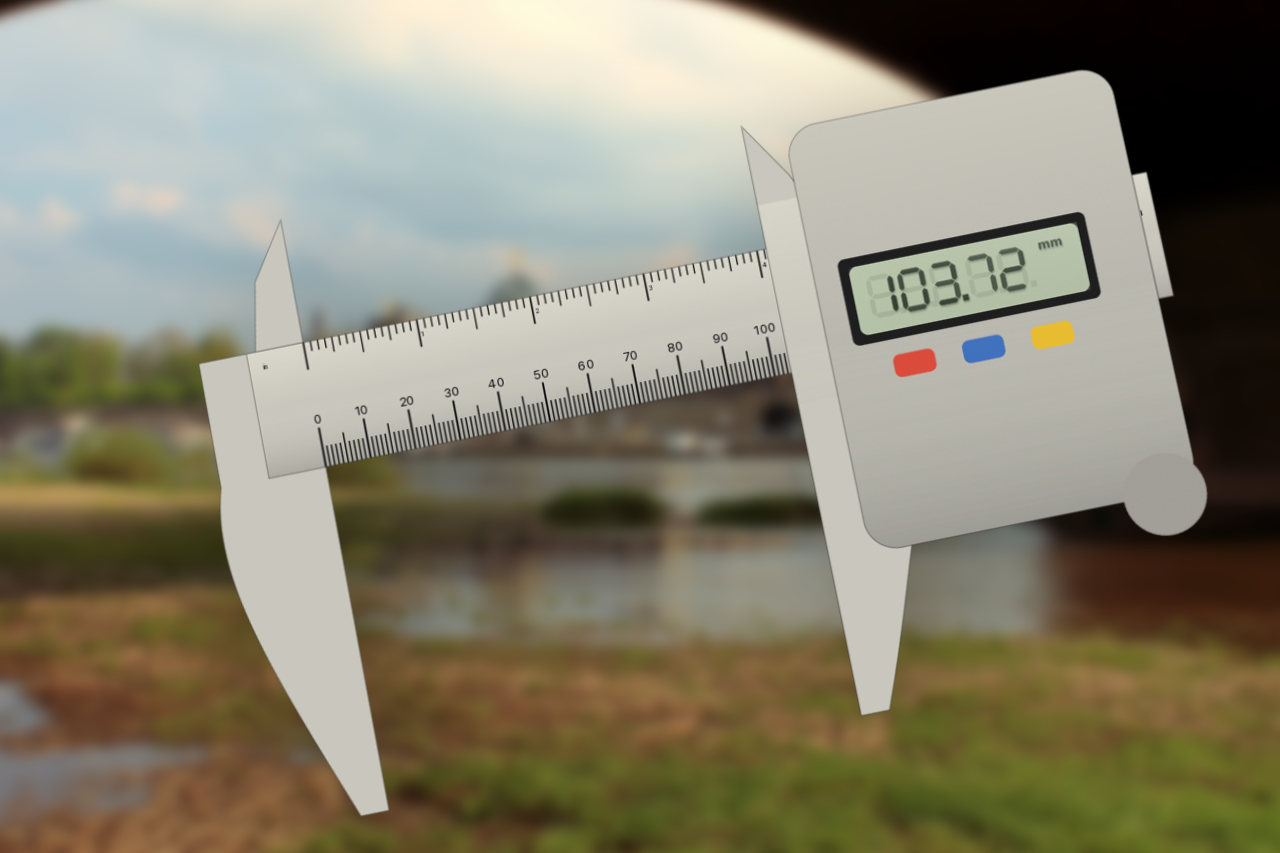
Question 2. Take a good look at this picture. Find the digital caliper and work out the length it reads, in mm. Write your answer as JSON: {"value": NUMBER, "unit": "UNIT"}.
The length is {"value": 103.72, "unit": "mm"}
